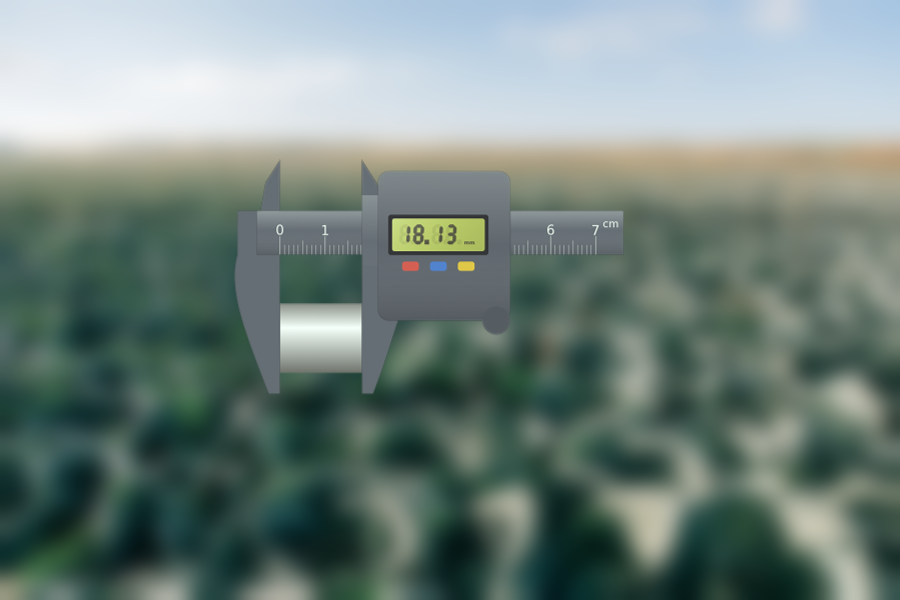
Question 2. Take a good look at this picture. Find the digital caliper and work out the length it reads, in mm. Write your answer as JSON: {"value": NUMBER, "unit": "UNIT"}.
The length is {"value": 18.13, "unit": "mm"}
